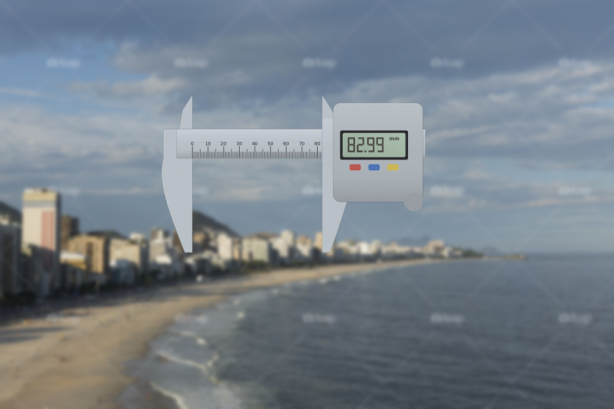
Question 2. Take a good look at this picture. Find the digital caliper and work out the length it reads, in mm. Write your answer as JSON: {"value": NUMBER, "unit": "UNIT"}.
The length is {"value": 82.99, "unit": "mm"}
